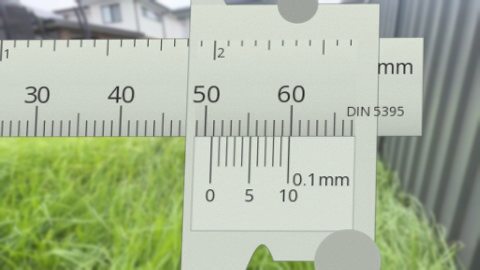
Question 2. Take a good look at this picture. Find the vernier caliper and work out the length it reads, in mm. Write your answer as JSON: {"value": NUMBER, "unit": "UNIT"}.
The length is {"value": 50.8, "unit": "mm"}
